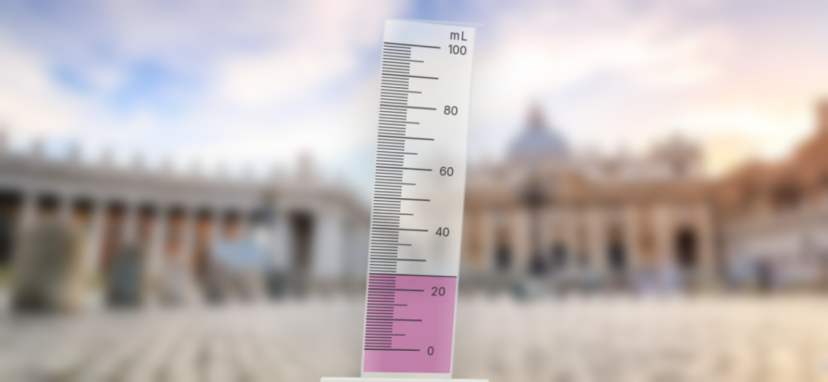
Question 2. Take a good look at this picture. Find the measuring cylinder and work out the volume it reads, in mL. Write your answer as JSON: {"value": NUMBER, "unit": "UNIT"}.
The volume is {"value": 25, "unit": "mL"}
